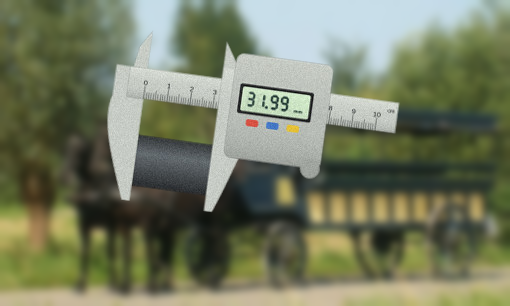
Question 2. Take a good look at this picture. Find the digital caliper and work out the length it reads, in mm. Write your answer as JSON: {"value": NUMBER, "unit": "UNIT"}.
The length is {"value": 31.99, "unit": "mm"}
